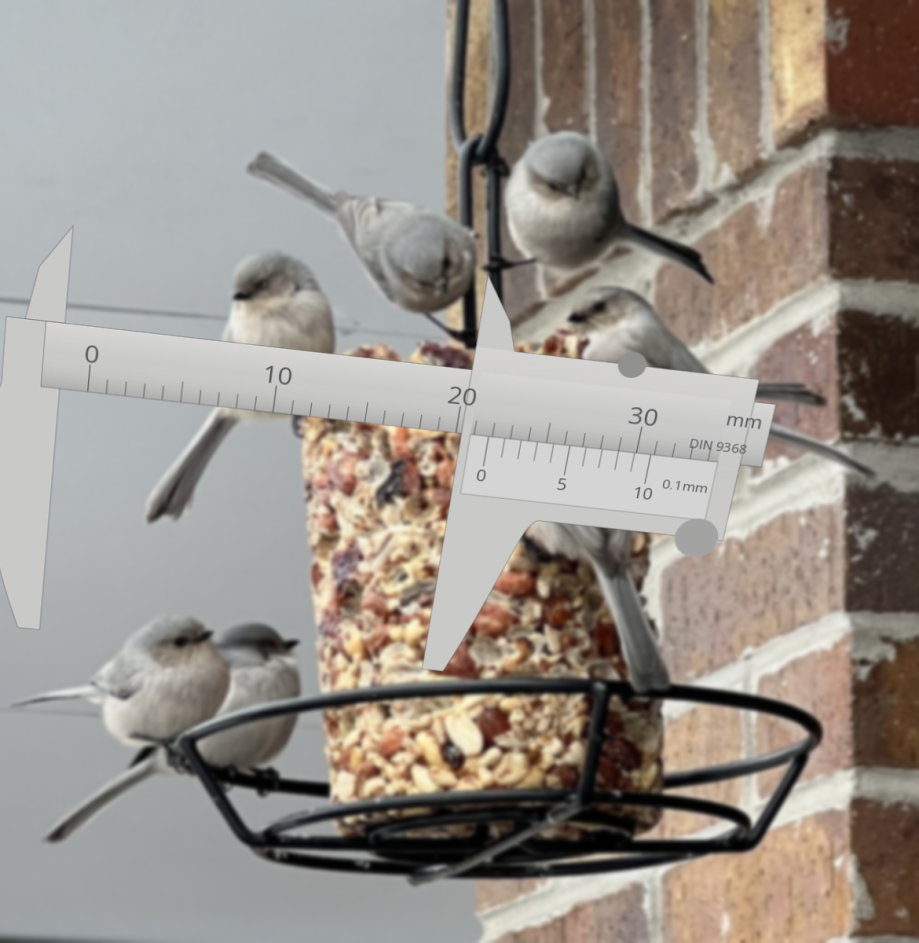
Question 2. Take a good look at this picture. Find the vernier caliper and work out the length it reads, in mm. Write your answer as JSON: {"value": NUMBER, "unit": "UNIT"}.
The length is {"value": 21.8, "unit": "mm"}
